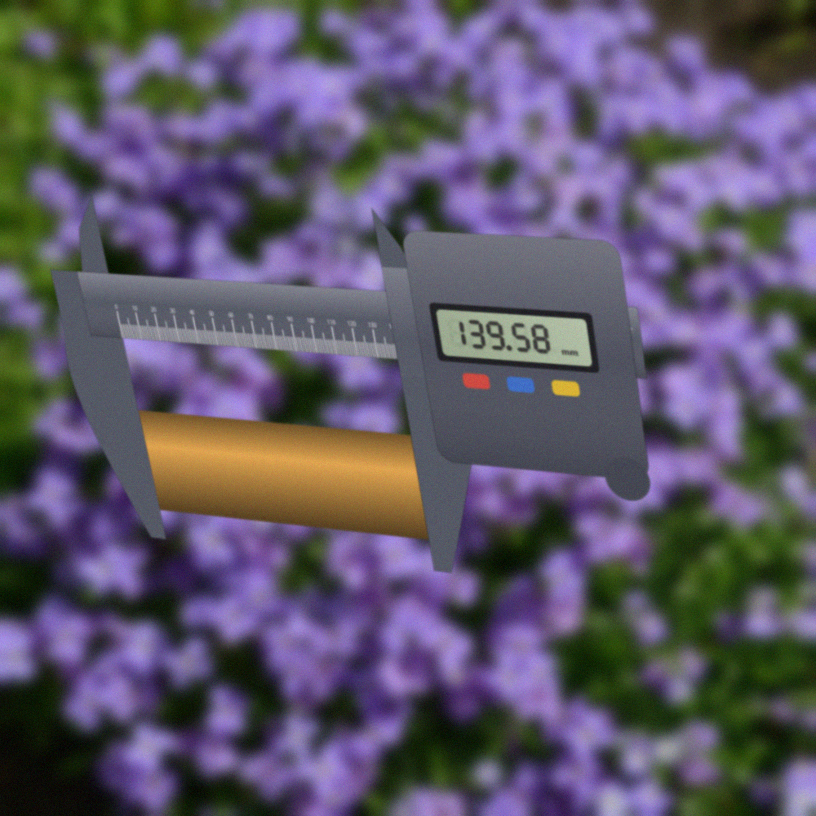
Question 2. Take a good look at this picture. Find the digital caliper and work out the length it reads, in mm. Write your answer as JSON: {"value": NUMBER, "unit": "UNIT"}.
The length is {"value": 139.58, "unit": "mm"}
